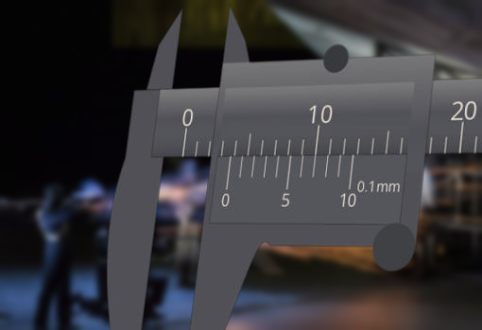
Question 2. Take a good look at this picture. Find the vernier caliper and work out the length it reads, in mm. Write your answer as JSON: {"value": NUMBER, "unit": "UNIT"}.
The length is {"value": 3.7, "unit": "mm"}
